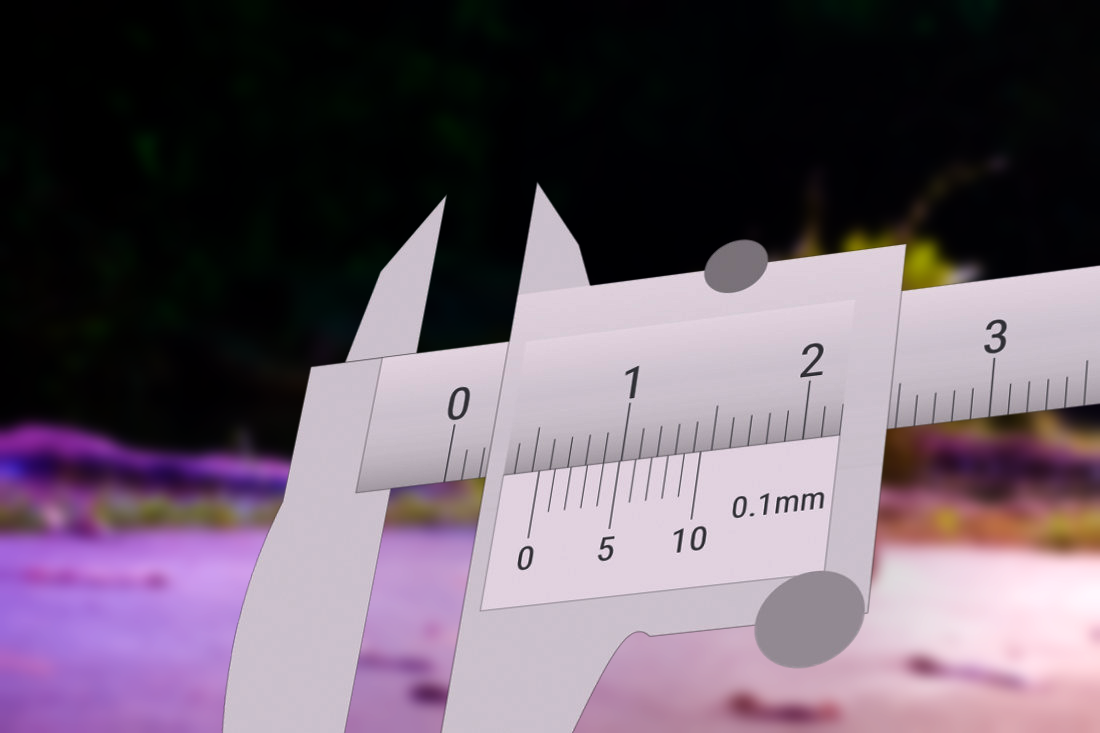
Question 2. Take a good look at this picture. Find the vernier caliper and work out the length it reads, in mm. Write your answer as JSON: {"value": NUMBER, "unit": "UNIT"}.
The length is {"value": 5.4, "unit": "mm"}
